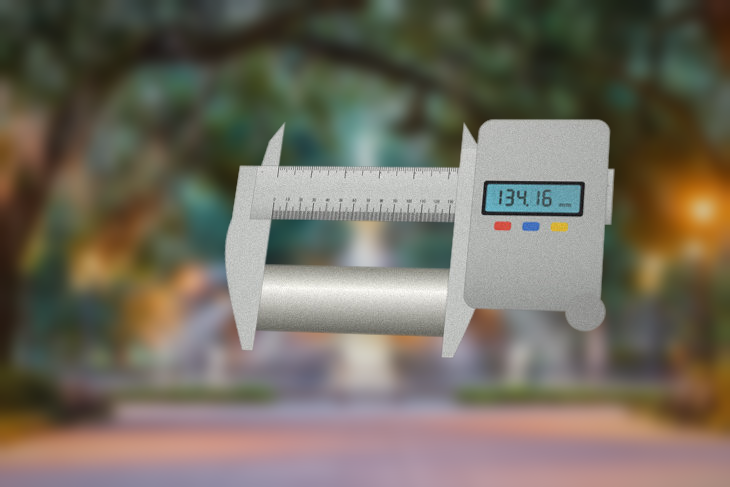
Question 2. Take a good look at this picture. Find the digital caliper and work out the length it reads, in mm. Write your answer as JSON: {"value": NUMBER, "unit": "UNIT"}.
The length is {"value": 134.16, "unit": "mm"}
